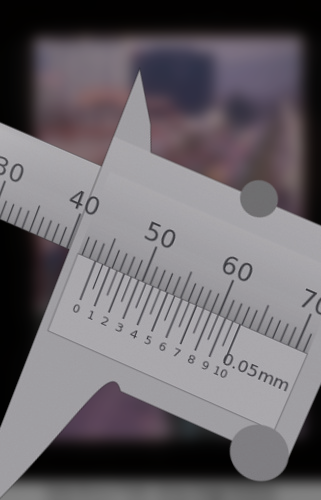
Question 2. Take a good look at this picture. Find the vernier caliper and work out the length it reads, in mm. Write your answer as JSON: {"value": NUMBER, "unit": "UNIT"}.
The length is {"value": 43.8, "unit": "mm"}
